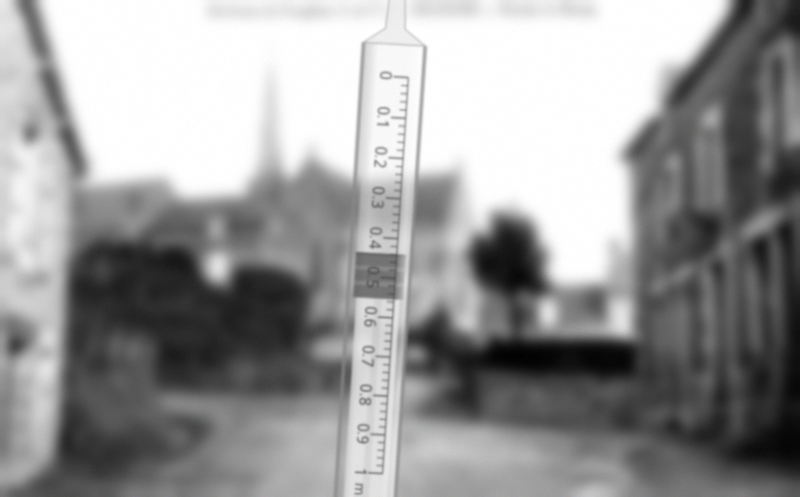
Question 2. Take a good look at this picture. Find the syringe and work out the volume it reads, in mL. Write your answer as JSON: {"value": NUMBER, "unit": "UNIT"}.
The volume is {"value": 0.44, "unit": "mL"}
